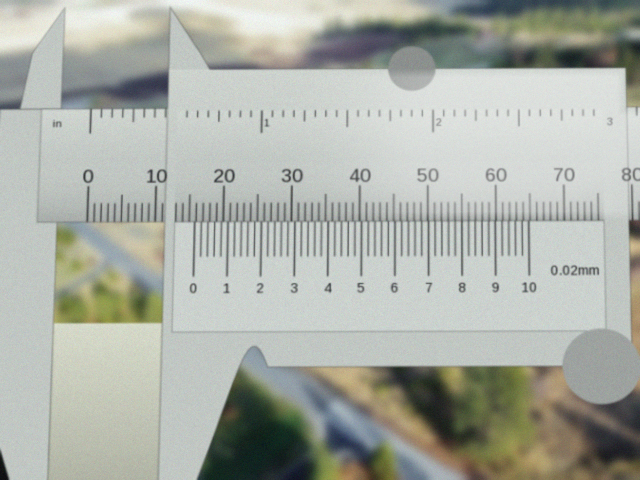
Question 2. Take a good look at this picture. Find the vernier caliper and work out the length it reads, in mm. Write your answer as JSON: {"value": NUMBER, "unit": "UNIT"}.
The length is {"value": 15.8, "unit": "mm"}
